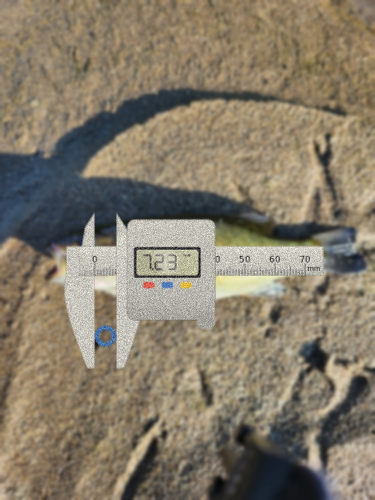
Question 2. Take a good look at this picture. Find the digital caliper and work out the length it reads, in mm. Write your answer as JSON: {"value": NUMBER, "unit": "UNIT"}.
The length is {"value": 7.23, "unit": "mm"}
